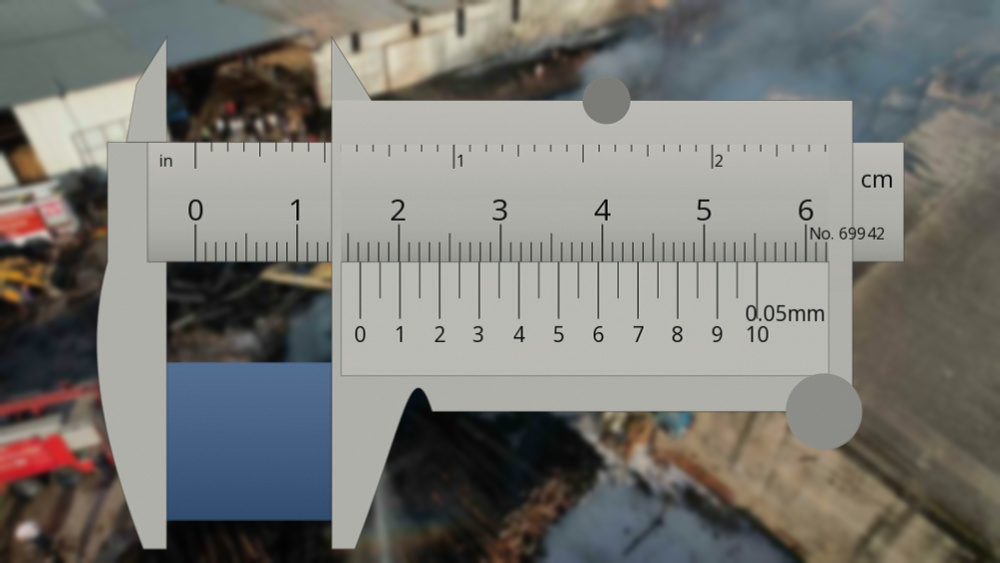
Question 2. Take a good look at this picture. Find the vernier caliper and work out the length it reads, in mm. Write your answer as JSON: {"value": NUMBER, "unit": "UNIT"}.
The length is {"value": 16.2, "unit": "mm"}
